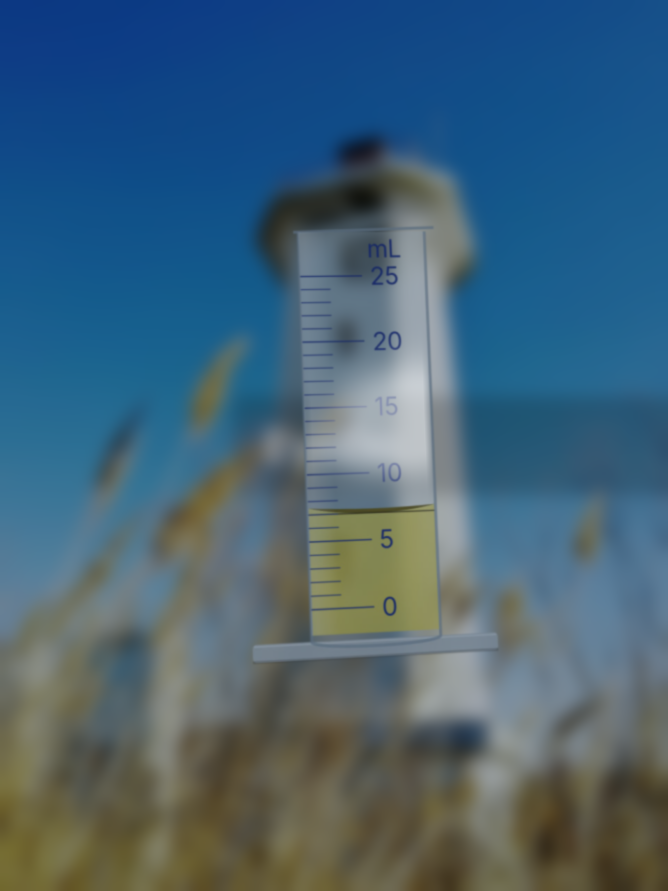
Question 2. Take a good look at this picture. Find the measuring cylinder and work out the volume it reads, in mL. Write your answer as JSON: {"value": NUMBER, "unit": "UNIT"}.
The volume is {"value": 7, "unit": "mL"}
